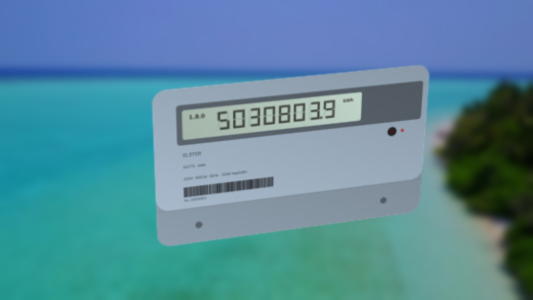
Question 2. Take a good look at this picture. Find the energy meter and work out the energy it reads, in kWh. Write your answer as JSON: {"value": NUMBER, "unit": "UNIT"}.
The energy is {"value": 5030803.9, "unit": "kWh"}
